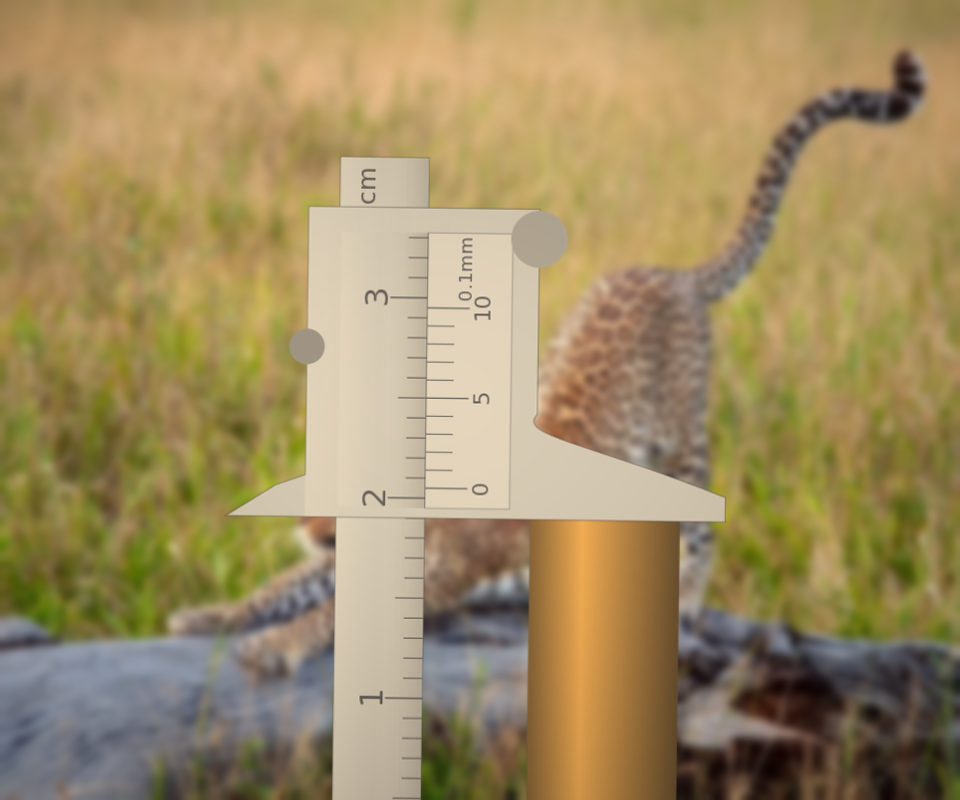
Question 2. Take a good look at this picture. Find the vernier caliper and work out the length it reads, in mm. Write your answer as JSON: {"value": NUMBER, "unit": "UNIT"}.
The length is {"value": 20.5, "unit": "mm"}
